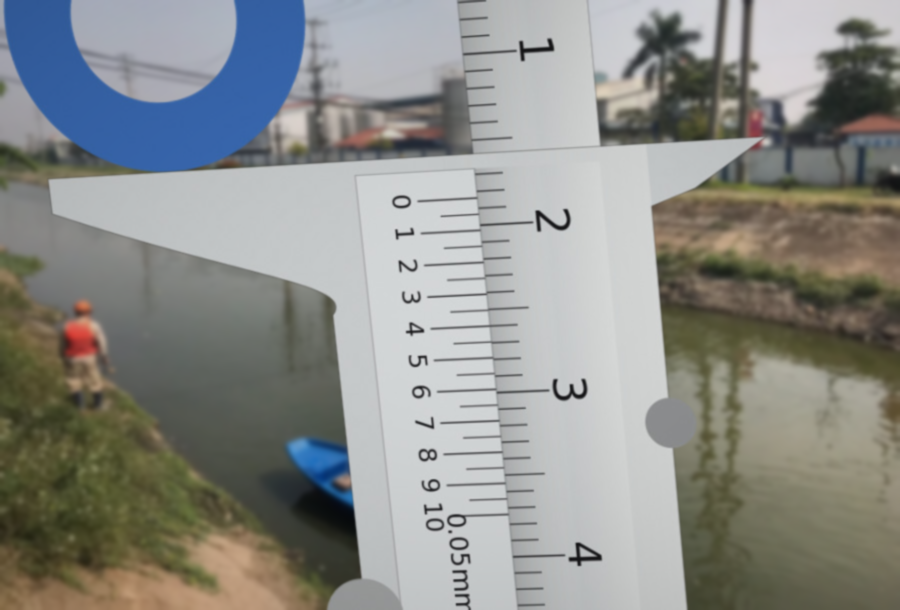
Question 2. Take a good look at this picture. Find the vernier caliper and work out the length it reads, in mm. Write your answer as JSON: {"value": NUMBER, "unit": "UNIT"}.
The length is {"value": 18.4, "unit": "mm"}
